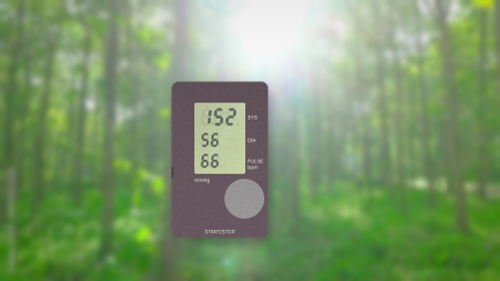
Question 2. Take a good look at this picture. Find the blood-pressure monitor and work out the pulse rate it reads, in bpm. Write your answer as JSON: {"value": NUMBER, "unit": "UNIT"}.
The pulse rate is {"value": 66, "unit": "bpm"}
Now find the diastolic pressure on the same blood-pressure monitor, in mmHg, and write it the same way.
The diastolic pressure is {"value": 56, "unit": "mmHg"}
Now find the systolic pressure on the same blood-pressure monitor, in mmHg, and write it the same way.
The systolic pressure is {"value": 152, "unit": "mmHg"}
